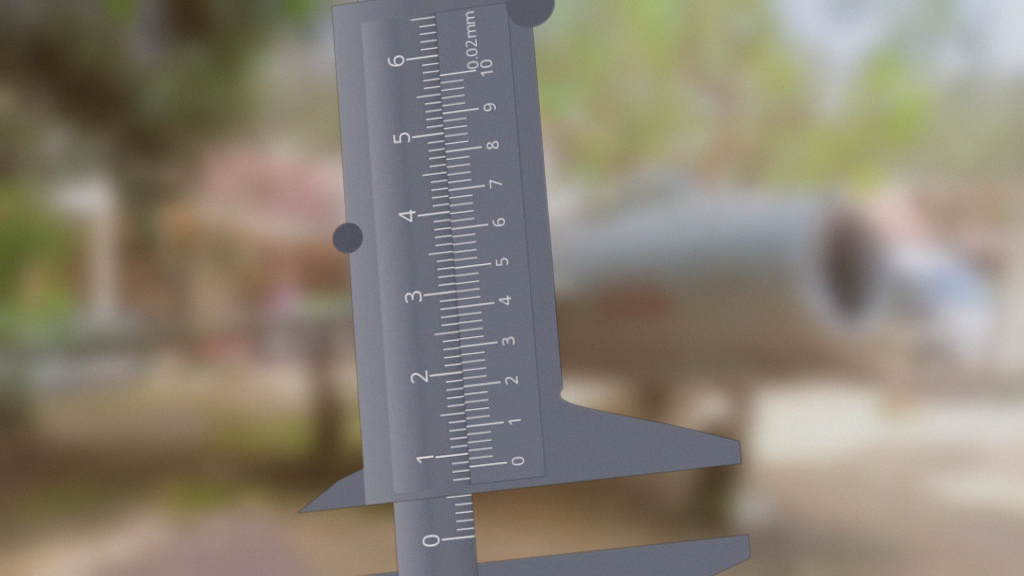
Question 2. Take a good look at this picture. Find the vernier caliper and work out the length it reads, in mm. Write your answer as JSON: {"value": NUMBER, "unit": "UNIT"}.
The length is {"value": 8.4, "unit": "mm"}
